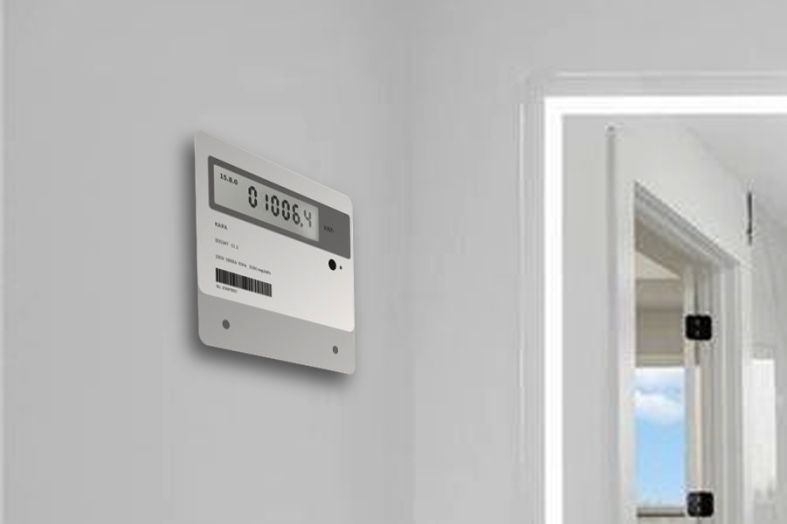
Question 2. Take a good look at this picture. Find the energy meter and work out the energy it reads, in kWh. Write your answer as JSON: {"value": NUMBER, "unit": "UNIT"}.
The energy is {"value": 1006.4, "unit": "kWh"}
